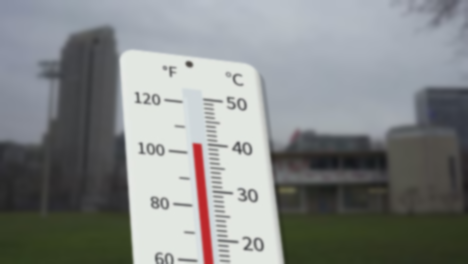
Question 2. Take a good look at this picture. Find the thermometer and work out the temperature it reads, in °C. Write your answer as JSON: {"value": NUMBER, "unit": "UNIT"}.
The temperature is {"value": 40, "unit": "°C"}
